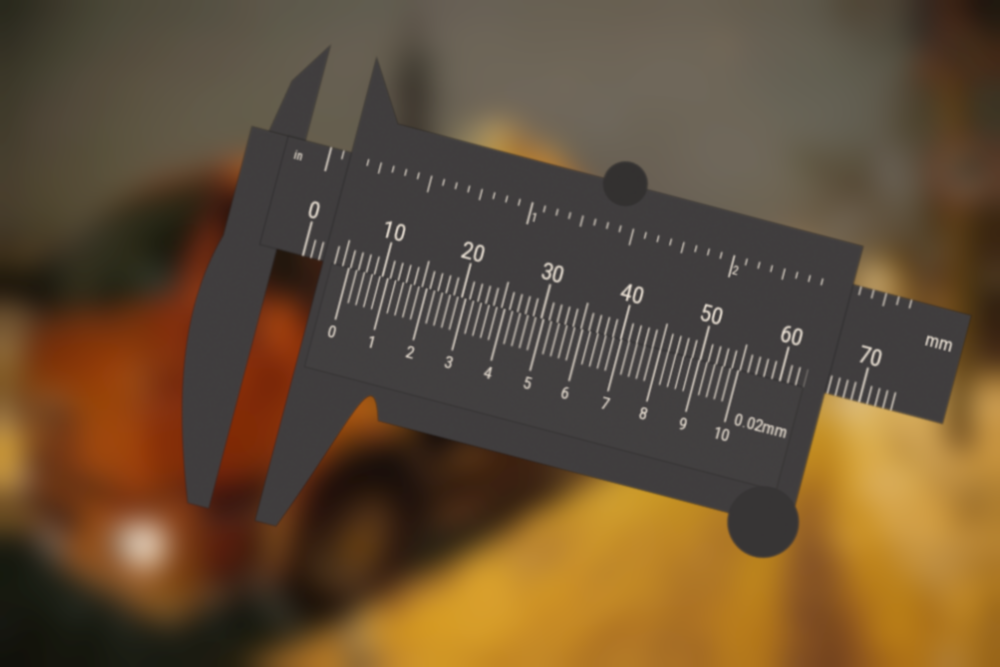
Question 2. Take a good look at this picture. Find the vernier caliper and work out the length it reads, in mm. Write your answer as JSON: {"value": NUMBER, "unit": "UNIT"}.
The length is {"value": 5.8, "unit": "mm"}
